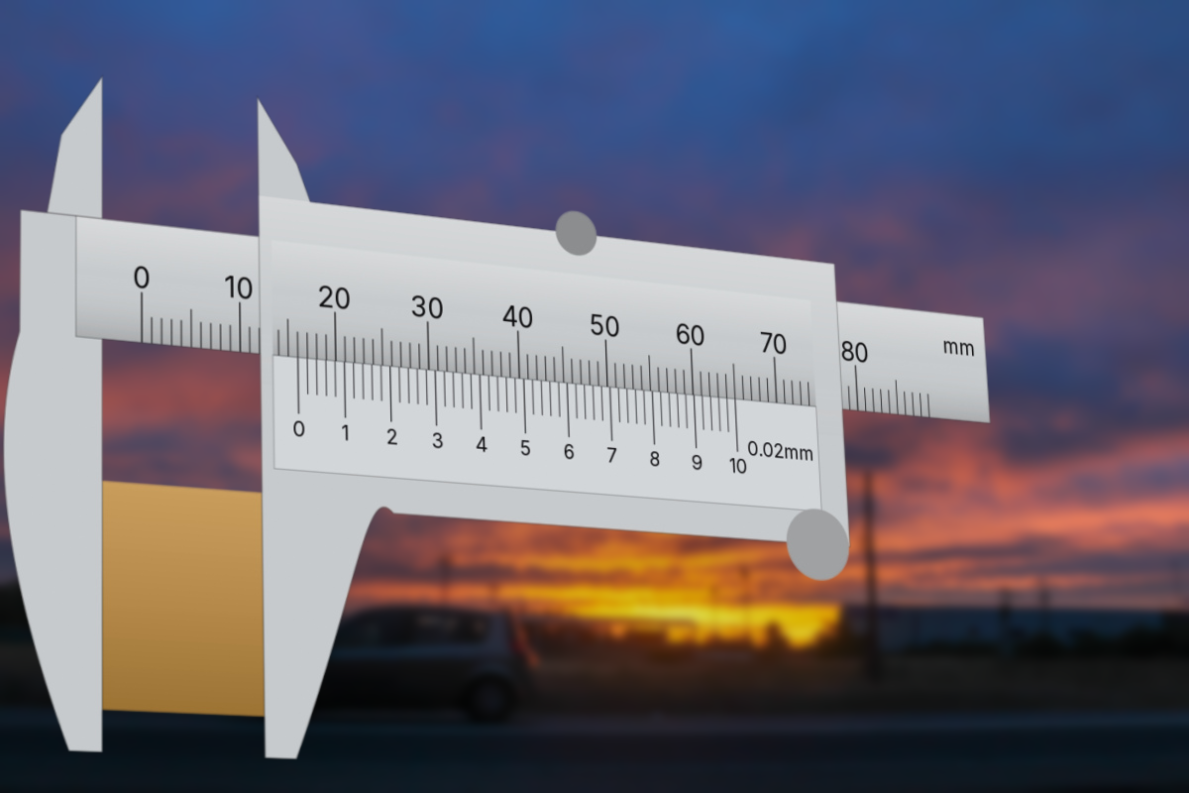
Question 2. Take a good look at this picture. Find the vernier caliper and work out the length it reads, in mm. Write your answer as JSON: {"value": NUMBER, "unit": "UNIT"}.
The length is {"value": 16.0, "unit": "mm"}
